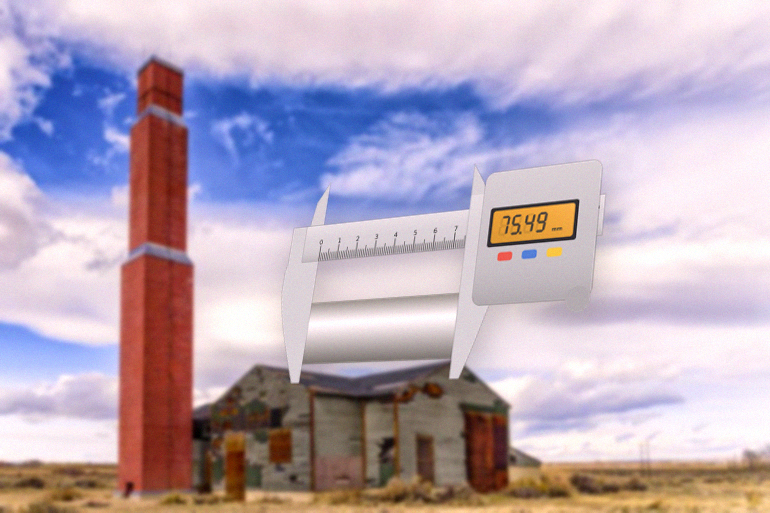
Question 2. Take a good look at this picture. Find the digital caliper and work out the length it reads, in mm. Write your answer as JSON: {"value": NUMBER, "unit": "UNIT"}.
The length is {"value": 75.49, "unit": "mm"}
